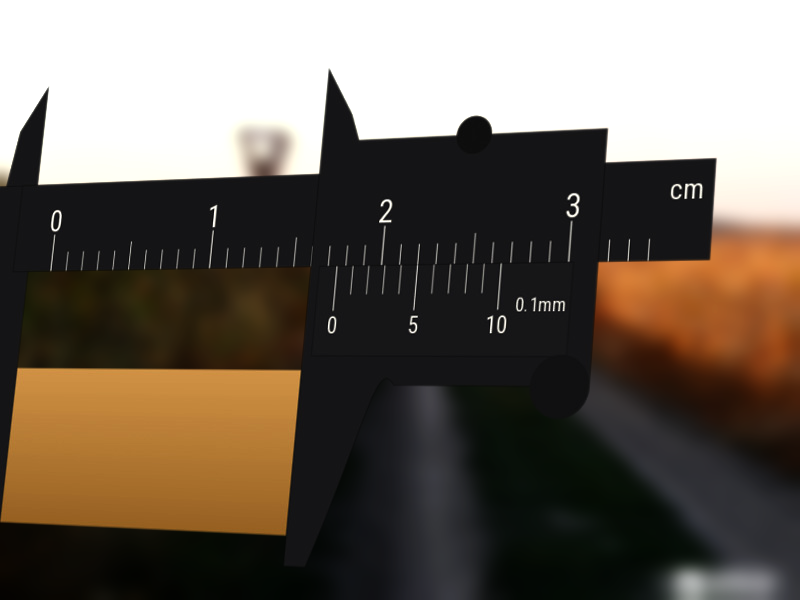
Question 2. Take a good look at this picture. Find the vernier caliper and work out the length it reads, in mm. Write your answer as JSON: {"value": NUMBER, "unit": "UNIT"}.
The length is {"value": 17.5, "unit": "mm"}
